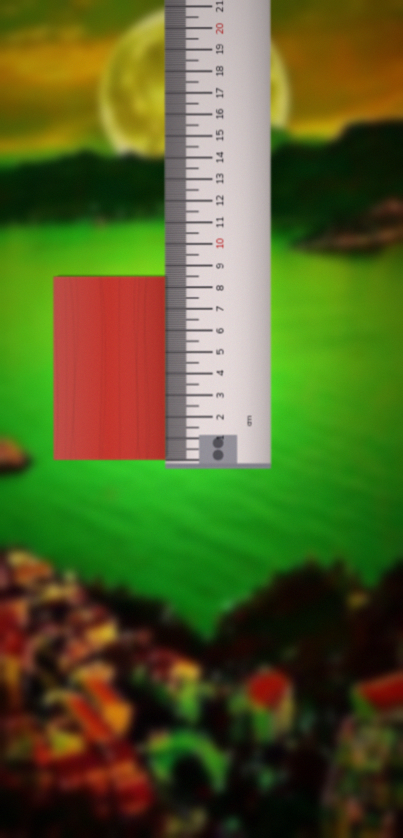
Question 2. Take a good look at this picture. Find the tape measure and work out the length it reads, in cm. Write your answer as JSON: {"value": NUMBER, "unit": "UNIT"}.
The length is {"value": 8.5, "unit": "cm"}
